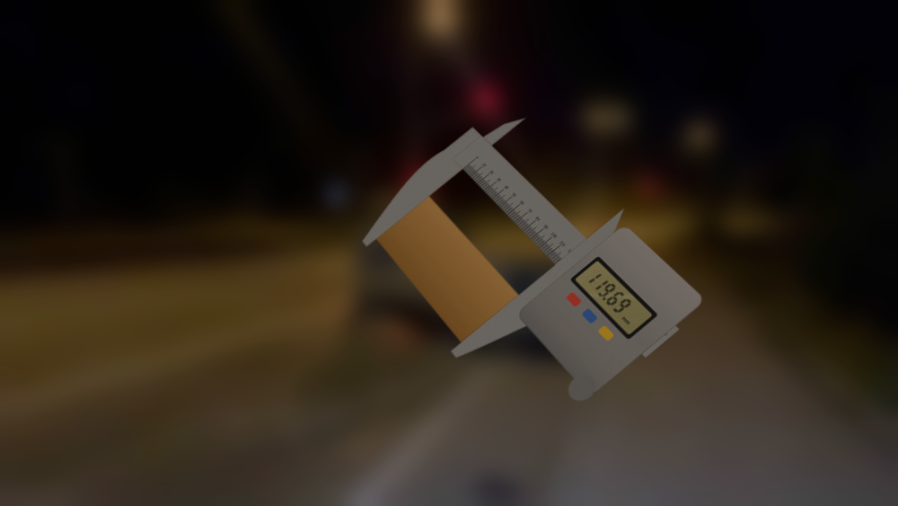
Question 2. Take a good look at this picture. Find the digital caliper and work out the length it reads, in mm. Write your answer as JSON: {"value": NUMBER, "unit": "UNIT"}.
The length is {"value": 119.69, "unit": "mm"}
